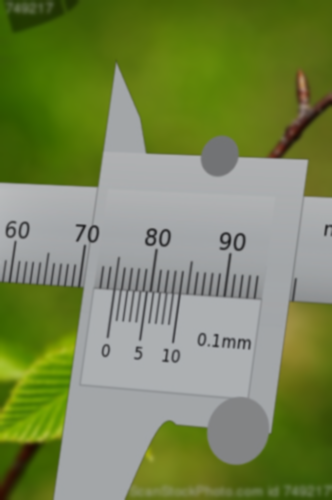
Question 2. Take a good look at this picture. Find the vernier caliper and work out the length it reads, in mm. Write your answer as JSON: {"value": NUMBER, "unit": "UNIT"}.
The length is {"value": 75.0, "unit": "mm"}
